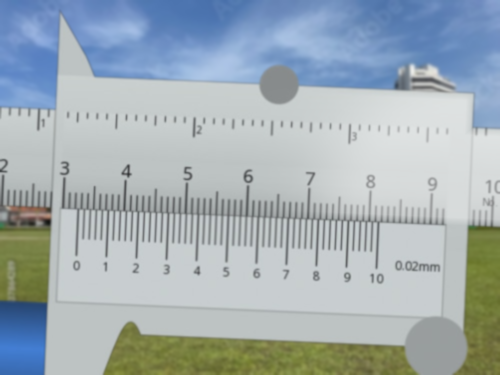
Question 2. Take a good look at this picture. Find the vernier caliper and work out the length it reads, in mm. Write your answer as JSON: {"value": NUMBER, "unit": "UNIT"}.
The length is {"value": 32.5, "unit": "mm"}
